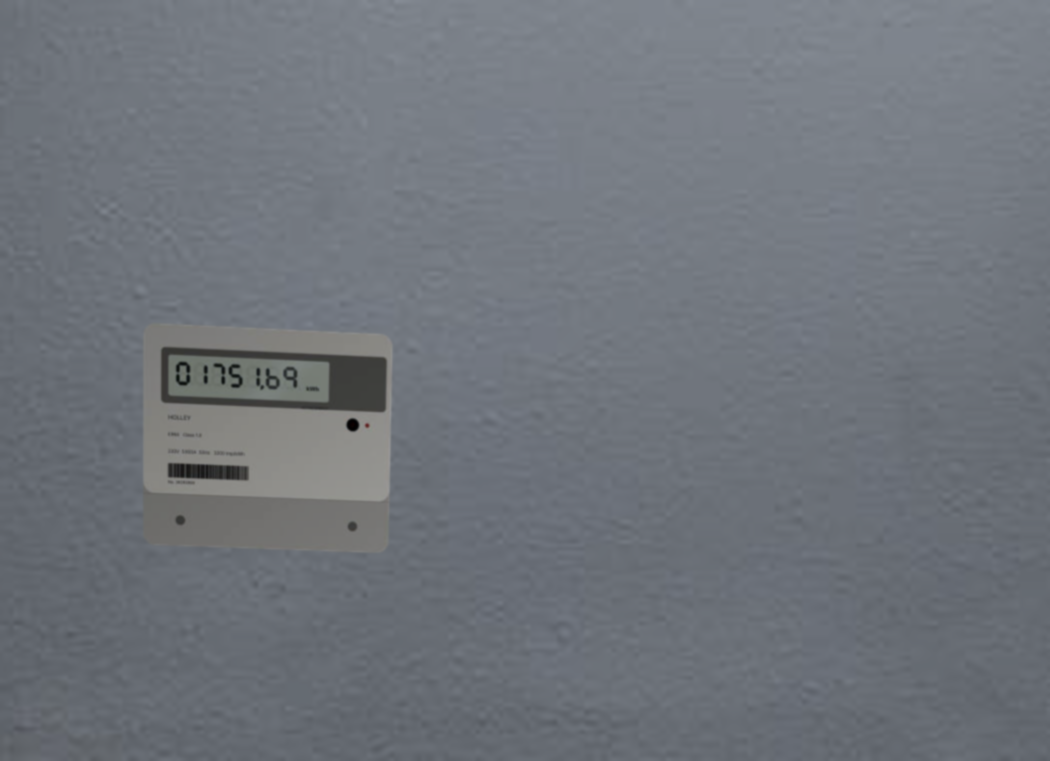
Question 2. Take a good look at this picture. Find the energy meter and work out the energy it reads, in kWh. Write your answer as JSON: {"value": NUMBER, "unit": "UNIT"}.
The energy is {"value": 1751.69, "unit": "kWh"}
